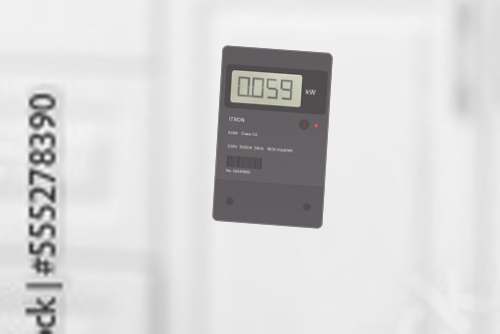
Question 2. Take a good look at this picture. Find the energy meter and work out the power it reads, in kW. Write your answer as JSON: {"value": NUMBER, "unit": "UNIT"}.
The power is {"value": 0.059, "unit": "kW"}
